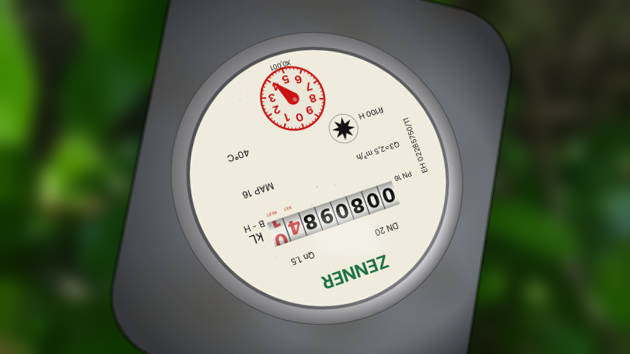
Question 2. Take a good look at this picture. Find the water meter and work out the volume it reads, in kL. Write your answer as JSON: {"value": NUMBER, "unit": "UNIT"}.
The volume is {"value": 8098.404, "unit": "kL"}
